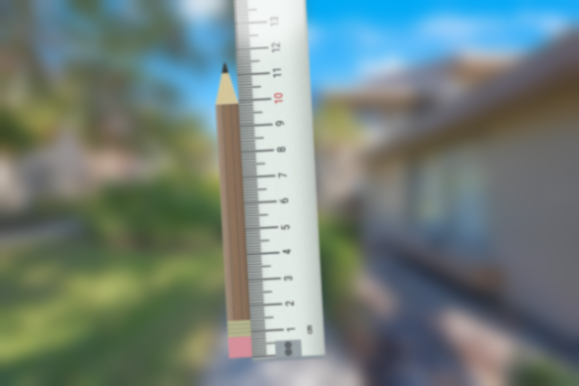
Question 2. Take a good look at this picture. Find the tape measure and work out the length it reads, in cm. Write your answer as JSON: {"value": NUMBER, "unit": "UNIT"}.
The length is {"value": 11.5, "unit": "cm"}
